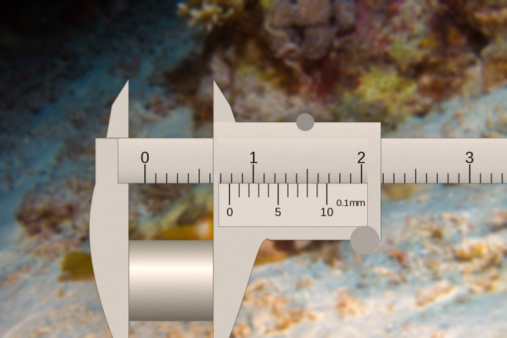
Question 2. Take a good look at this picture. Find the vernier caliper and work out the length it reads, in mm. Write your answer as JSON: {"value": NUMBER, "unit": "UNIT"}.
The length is {"value": 7.8, "unit": "mm"}
